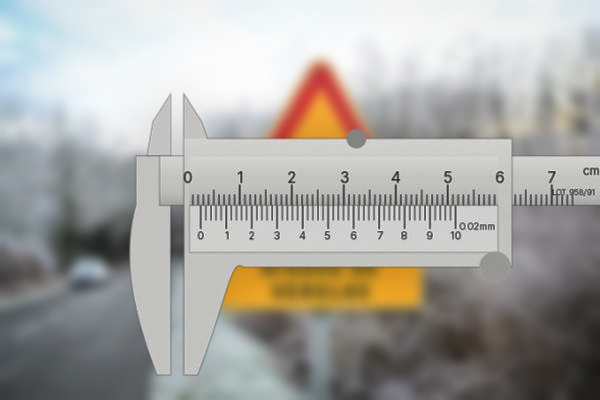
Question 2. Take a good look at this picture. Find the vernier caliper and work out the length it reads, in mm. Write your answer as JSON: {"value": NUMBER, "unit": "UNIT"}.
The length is {"value": 2.5, "unit": "mm"}
